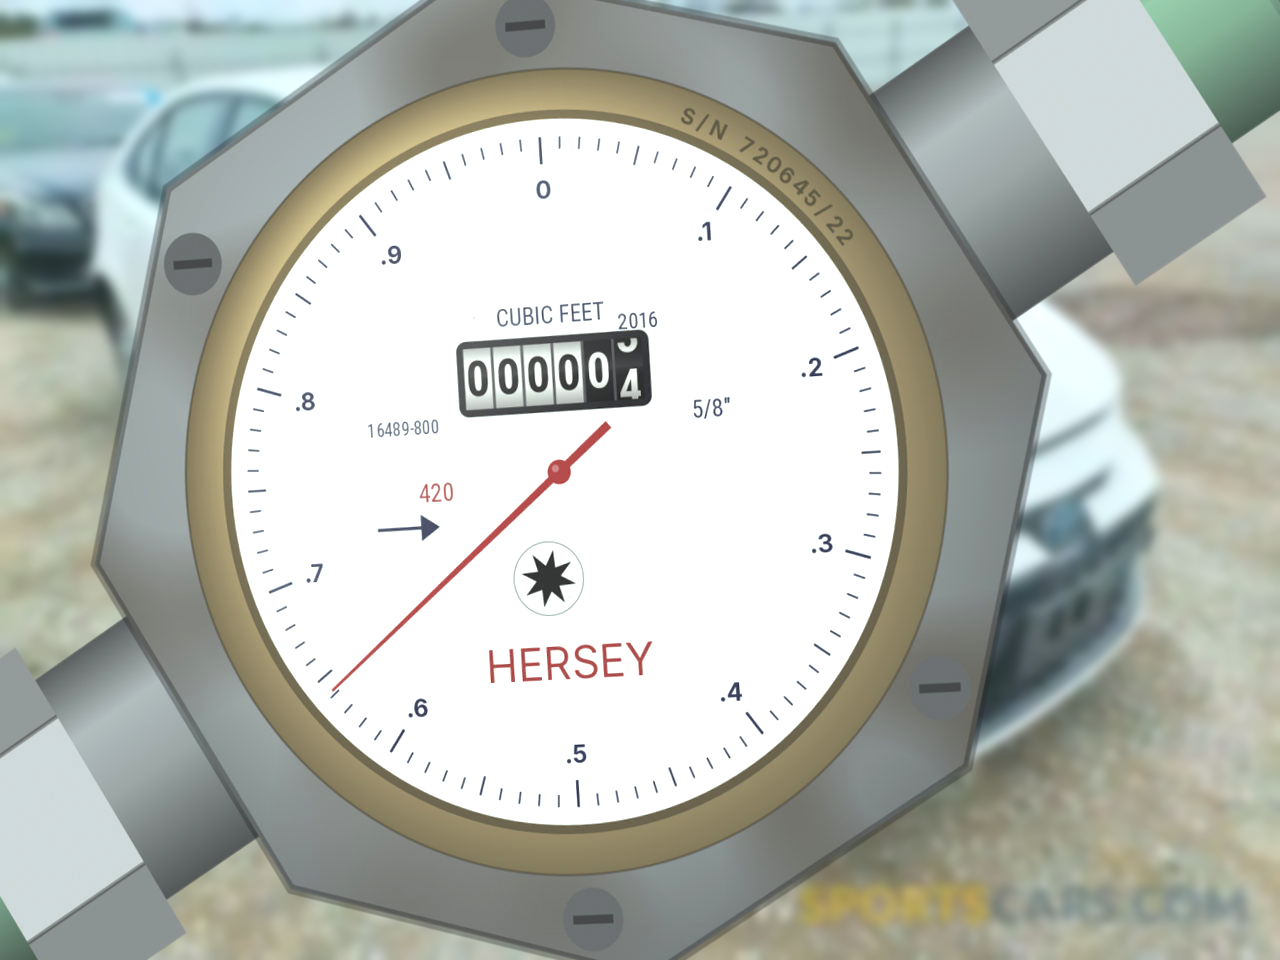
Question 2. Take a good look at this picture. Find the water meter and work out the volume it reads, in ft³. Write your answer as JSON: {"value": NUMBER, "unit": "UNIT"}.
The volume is {"value": 3.64, "unit": "ft³"}
